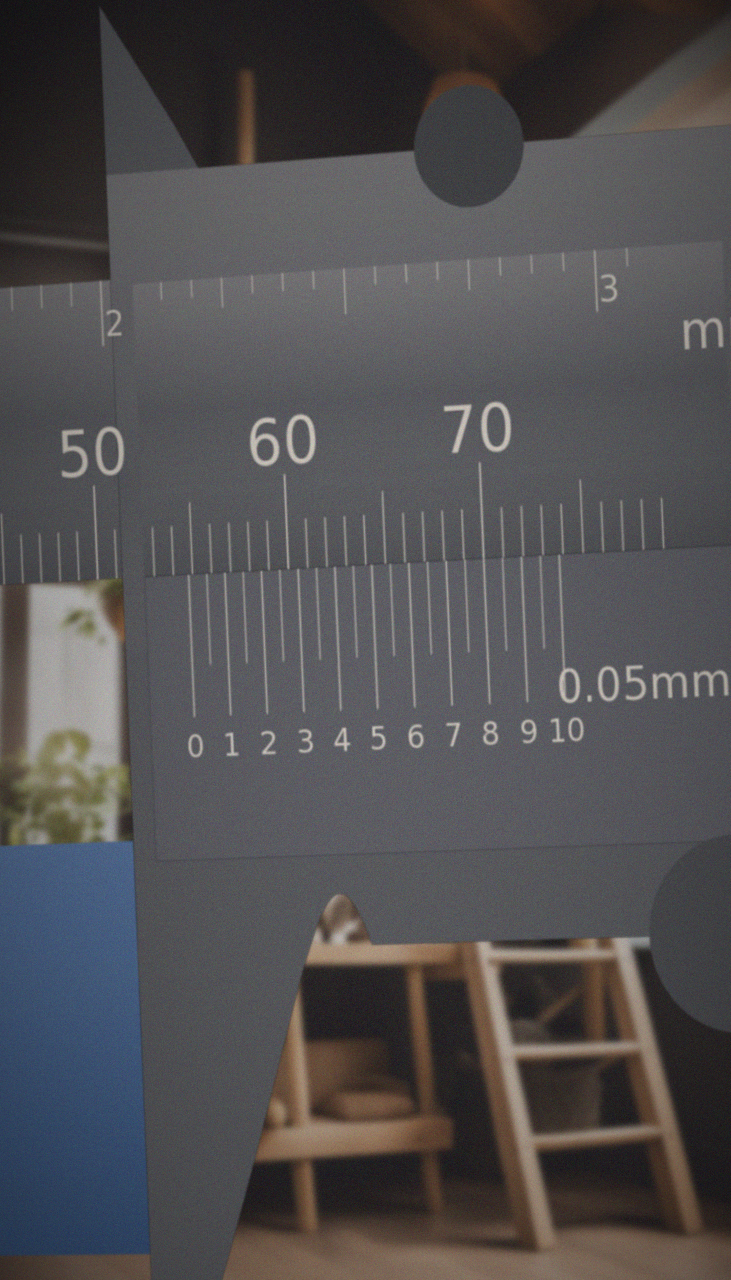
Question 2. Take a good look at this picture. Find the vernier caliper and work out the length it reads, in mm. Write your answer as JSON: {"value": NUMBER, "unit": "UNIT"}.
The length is {"value": 54.8, "unit": "mm"}
